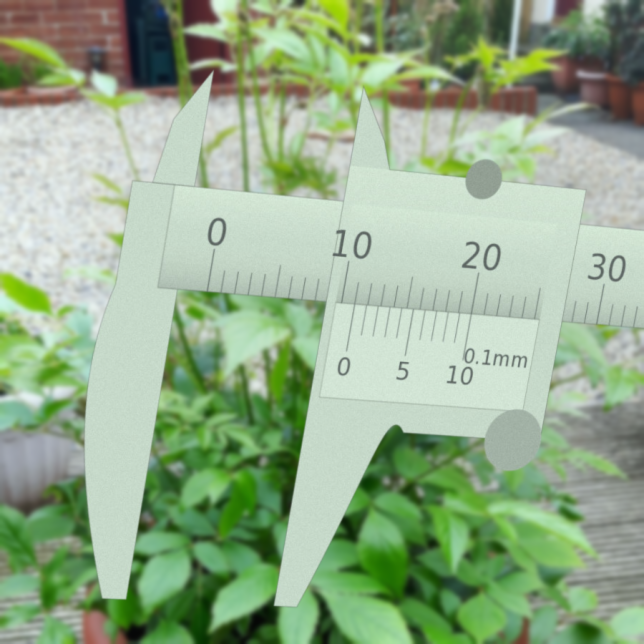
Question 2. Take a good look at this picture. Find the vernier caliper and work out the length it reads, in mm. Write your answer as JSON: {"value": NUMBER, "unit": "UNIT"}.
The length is {"value": 11.0, "unit": "mm"}
